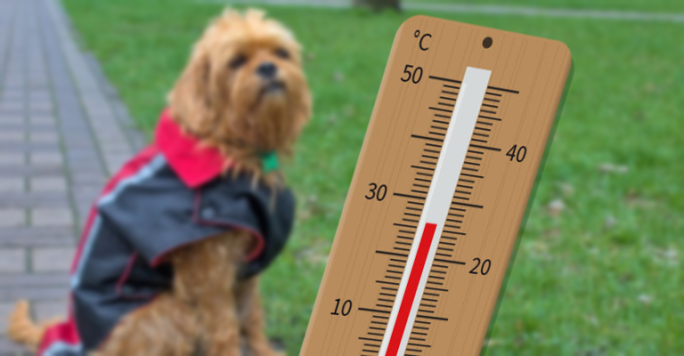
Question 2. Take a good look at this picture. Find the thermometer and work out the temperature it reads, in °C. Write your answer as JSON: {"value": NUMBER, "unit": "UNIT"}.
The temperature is {"value": 26, "unit": "°C"}
